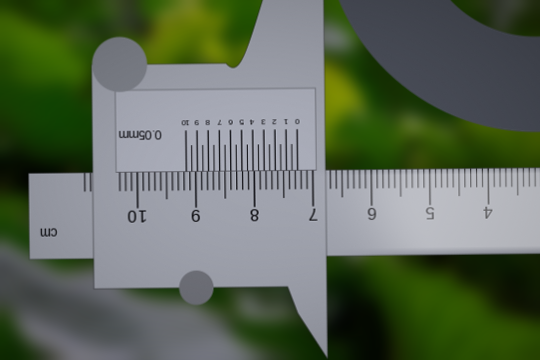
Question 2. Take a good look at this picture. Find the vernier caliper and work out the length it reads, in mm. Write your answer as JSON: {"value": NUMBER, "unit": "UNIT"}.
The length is {"value": 72.6, "unit": "mm"}
